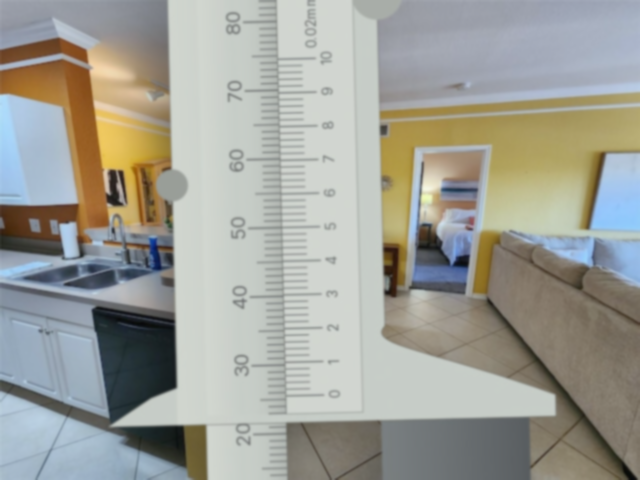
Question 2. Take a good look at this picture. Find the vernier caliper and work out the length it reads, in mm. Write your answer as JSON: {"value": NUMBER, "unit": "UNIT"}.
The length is {"value": 25.5, "unit": "mm"}
